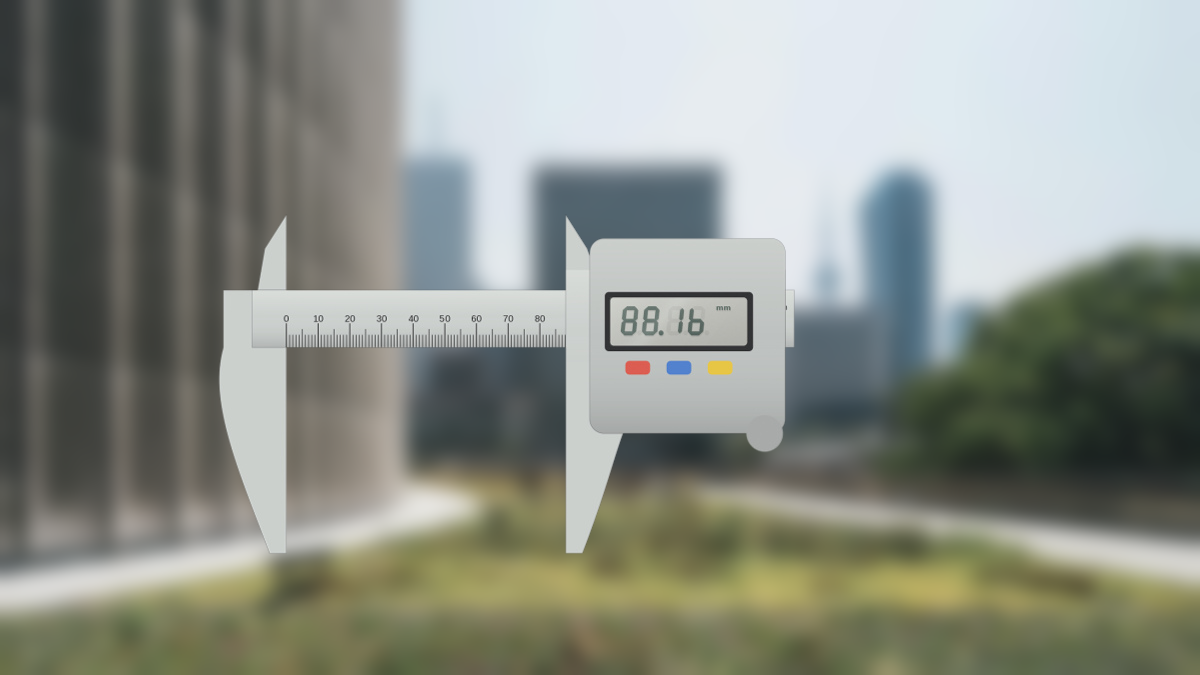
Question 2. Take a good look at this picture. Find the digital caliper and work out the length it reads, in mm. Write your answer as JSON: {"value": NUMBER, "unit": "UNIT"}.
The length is {"value": 88.16, "unit": "mm"}
